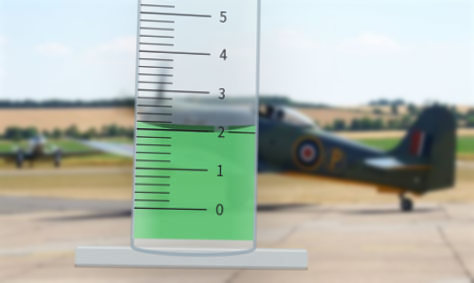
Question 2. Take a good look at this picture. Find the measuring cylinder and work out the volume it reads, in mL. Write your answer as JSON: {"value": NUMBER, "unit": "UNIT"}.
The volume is {"value": 2, "unit": "mL"}
